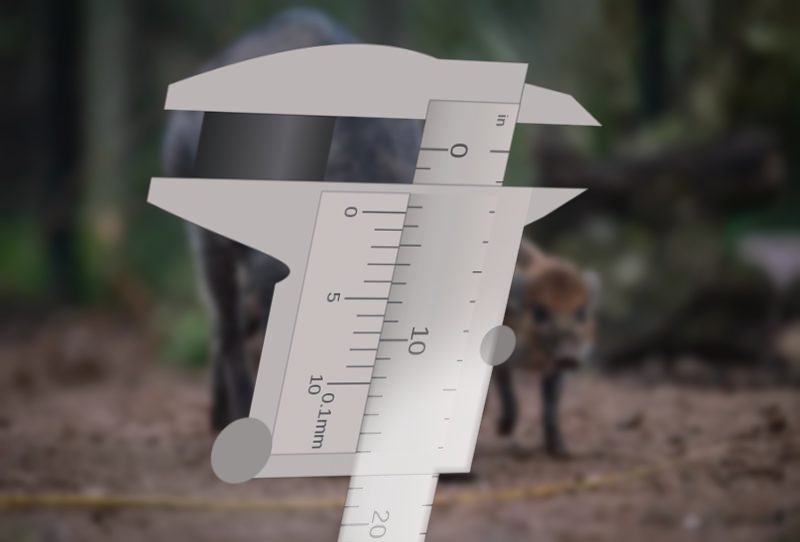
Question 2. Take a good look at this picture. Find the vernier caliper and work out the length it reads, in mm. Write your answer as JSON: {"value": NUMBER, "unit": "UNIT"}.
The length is {"value": 3.3, "unit": "mm"}
